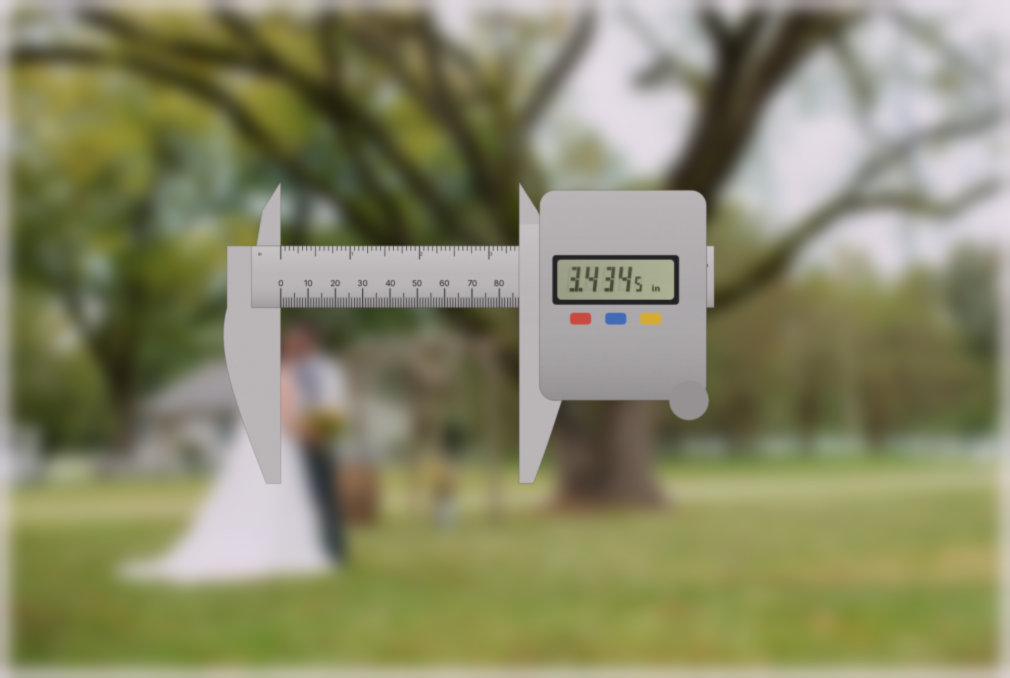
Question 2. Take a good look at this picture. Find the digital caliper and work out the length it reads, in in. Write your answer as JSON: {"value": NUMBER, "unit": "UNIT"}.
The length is {"value": 3.4345, "unit": "in"}
